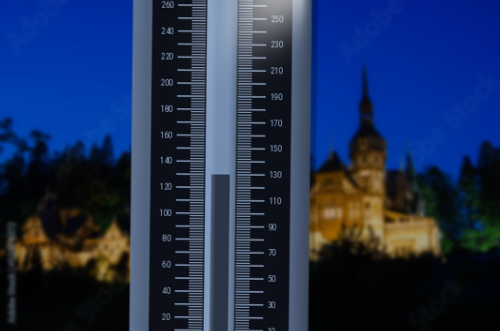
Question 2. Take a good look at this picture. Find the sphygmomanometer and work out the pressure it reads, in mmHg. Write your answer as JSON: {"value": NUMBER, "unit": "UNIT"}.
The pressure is {"value": 130, "unit": "mmHg"}
